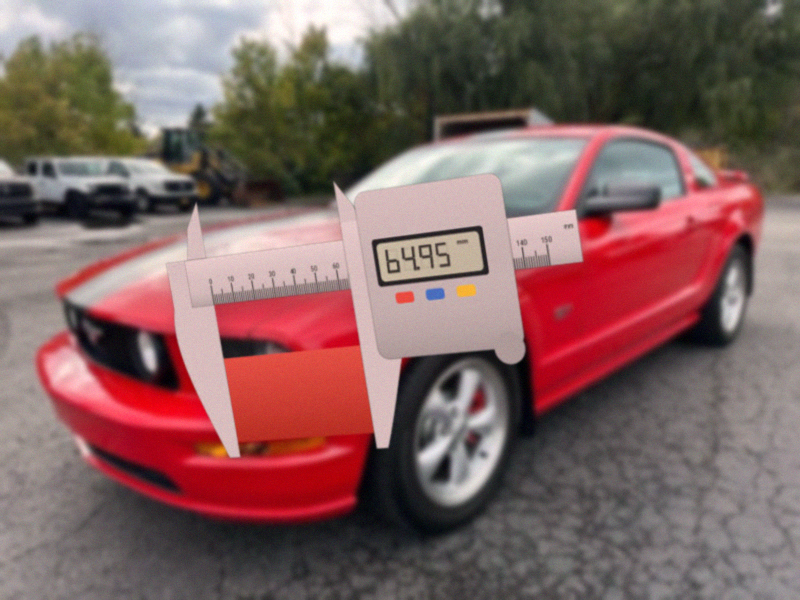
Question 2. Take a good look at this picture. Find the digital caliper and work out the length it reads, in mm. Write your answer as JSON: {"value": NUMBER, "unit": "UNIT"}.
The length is {"value": 64.95, "unit": "mm"}
